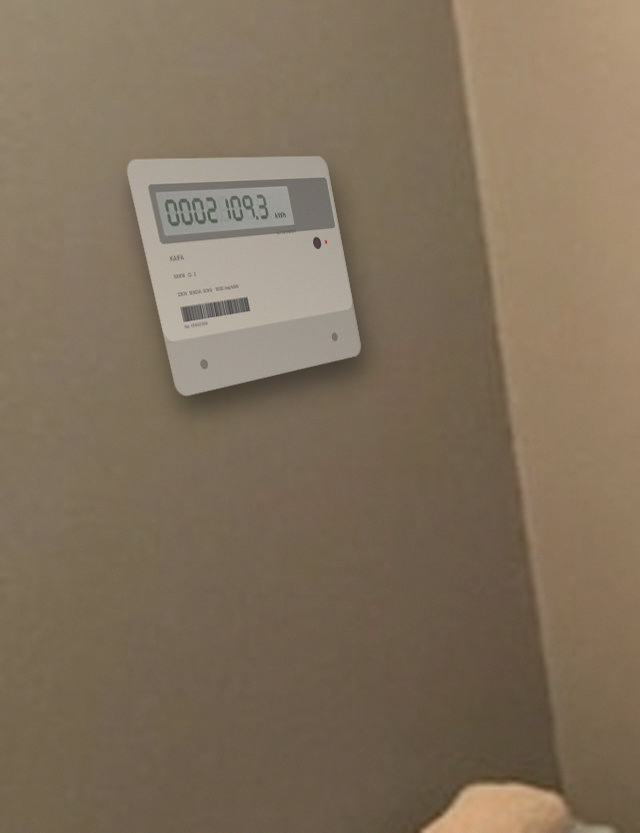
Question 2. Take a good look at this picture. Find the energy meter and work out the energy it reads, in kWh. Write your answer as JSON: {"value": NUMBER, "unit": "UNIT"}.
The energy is {"value": 2109.3, "unit": "kWh"}
